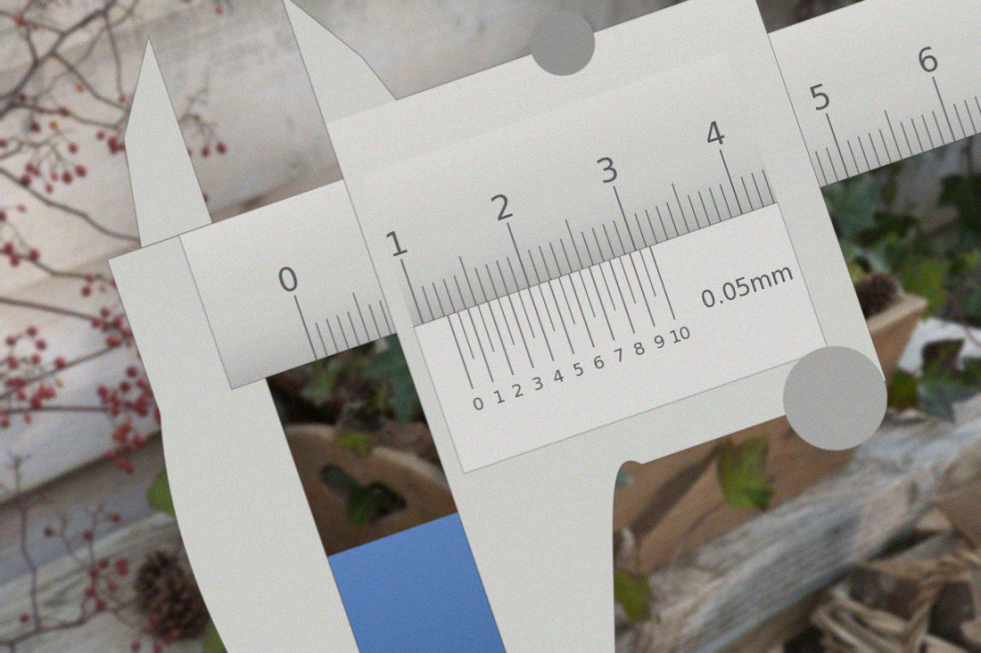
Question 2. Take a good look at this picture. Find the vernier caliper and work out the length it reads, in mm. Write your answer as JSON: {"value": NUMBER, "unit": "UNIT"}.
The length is {"value": 12.3, "unit": "mm"}
